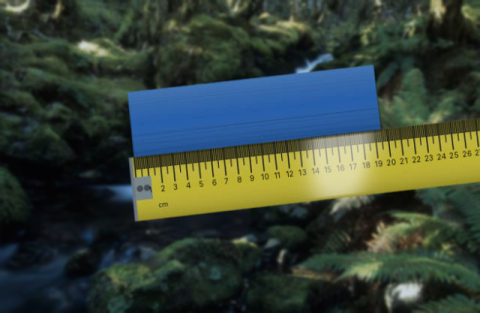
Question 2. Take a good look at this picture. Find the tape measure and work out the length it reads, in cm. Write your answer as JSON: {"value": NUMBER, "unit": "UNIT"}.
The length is {"value": 19.5, "unit": "cm"}
